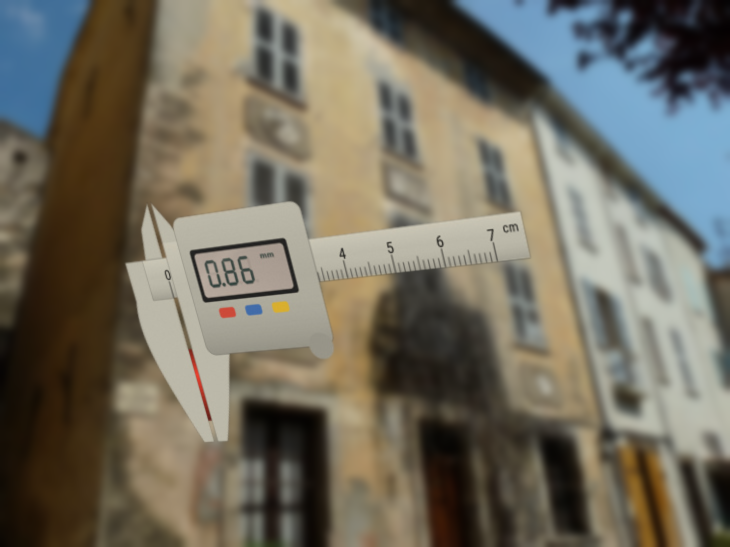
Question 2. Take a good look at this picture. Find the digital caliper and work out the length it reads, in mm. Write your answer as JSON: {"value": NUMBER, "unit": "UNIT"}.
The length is {"value": 0.86, "unit": "mm"}
